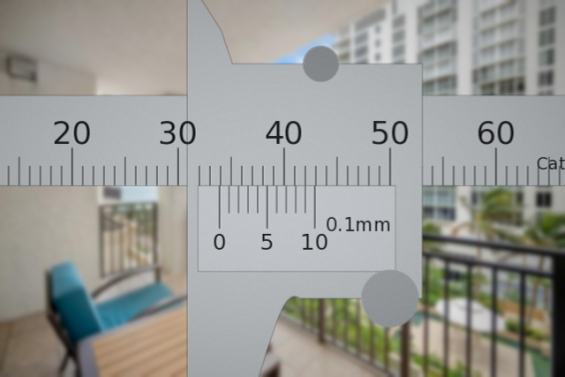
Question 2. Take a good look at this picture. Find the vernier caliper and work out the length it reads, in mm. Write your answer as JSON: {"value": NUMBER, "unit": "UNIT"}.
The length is {"value": 33.9, "unit": "mm"}
